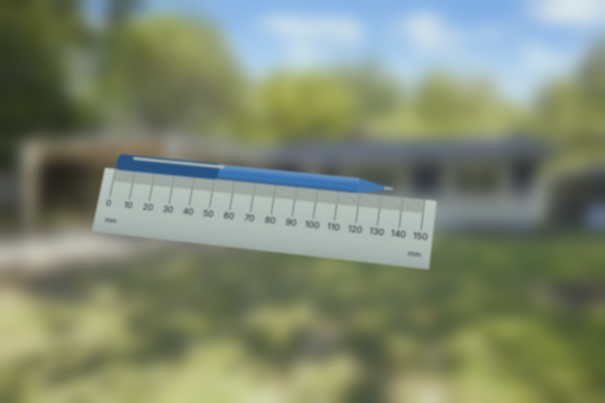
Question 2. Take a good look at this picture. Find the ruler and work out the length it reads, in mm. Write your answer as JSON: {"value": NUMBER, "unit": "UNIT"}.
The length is {"value": 135, "unit": "mm"}
